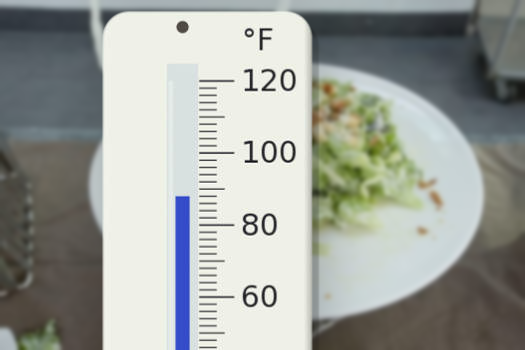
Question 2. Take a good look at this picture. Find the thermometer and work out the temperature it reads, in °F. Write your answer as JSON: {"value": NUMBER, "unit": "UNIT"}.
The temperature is {"value": 88, "unit": "°F"}
